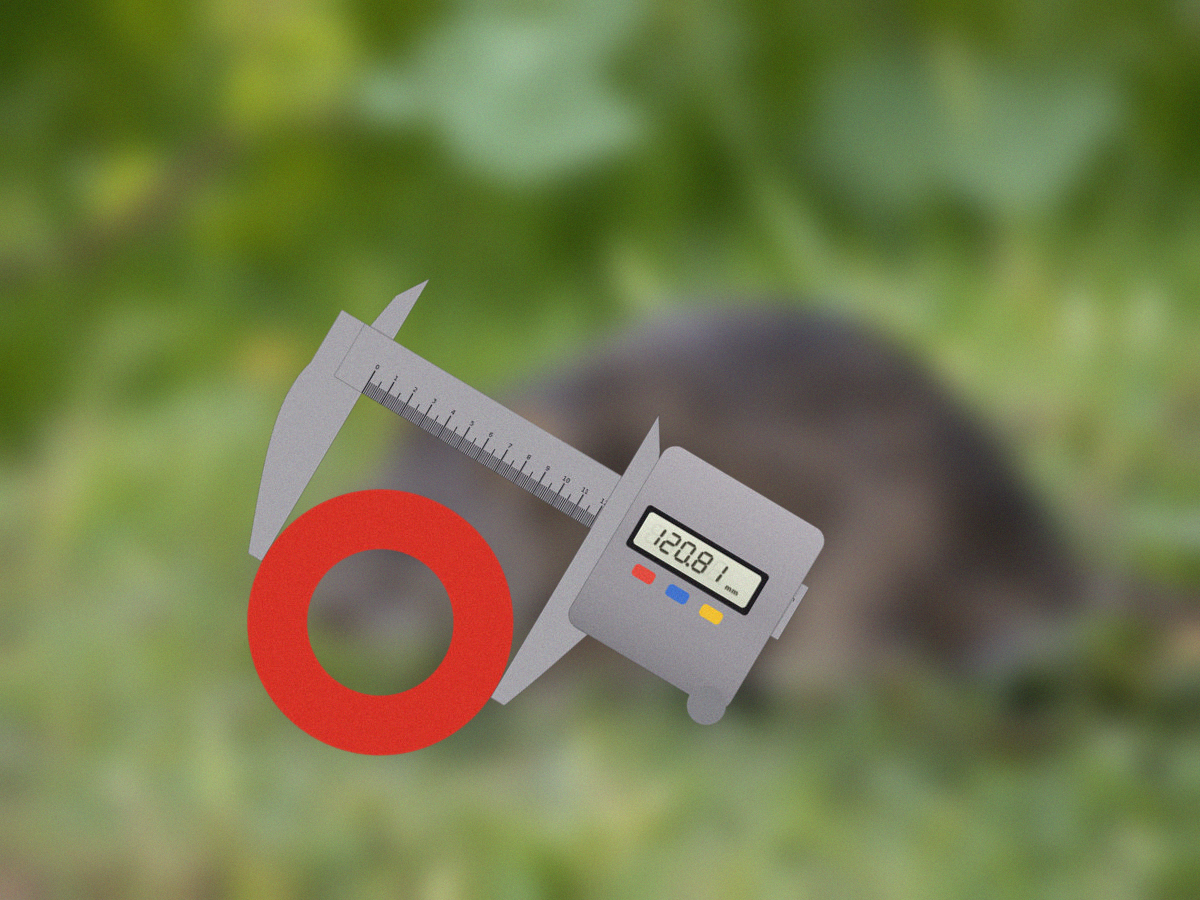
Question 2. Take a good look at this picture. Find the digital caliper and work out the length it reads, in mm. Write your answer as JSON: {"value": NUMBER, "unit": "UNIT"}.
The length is {"value": 120.81, "unit": "mm"}
